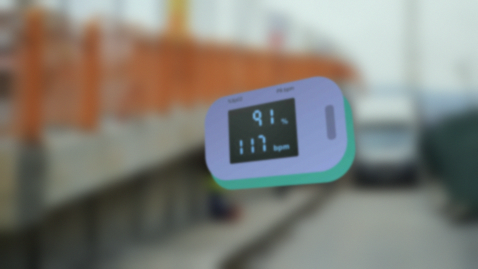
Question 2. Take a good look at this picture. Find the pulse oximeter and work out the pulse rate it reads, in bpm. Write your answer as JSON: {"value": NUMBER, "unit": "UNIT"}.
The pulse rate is {"value": 117, "unit": "bpm"}
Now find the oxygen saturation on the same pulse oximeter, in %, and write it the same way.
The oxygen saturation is {"value": 91, "unit": "%"}
